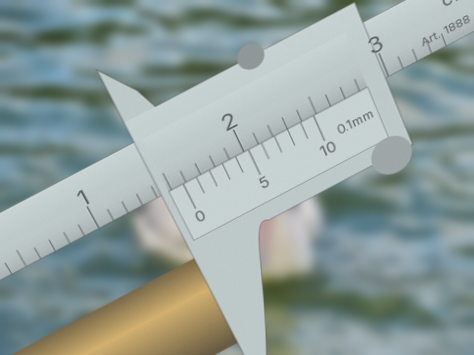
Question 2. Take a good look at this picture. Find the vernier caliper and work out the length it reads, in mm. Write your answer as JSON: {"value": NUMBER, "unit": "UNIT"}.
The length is {"value": 15.8, "unit": "mm"}
